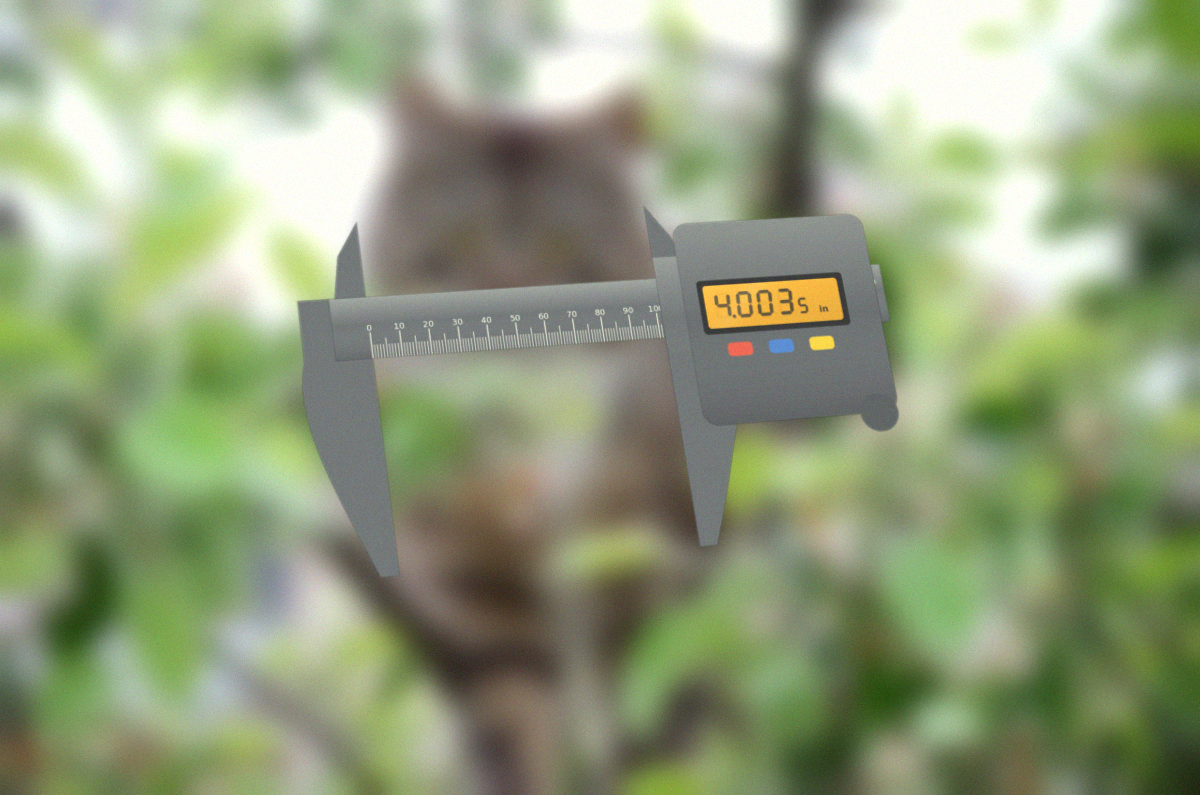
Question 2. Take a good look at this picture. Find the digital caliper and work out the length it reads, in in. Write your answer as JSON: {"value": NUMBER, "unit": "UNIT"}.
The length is {"value": 4.0035, "unit": "in"}
